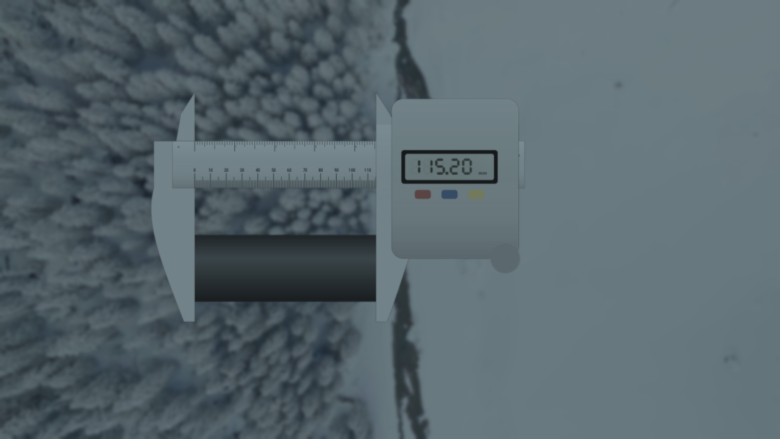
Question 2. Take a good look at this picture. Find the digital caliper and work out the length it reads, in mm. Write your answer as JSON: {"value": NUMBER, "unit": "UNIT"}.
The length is {"value": 115.20, "unit": "mm"}
